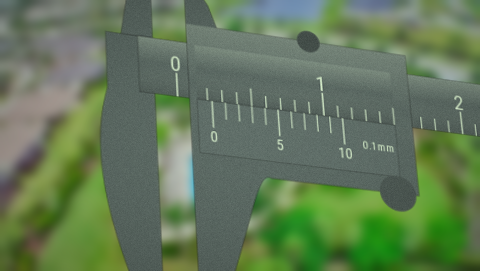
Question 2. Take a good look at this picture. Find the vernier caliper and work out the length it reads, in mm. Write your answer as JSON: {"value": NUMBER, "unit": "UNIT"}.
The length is {"value": 2.3, "unit": "mm"}
